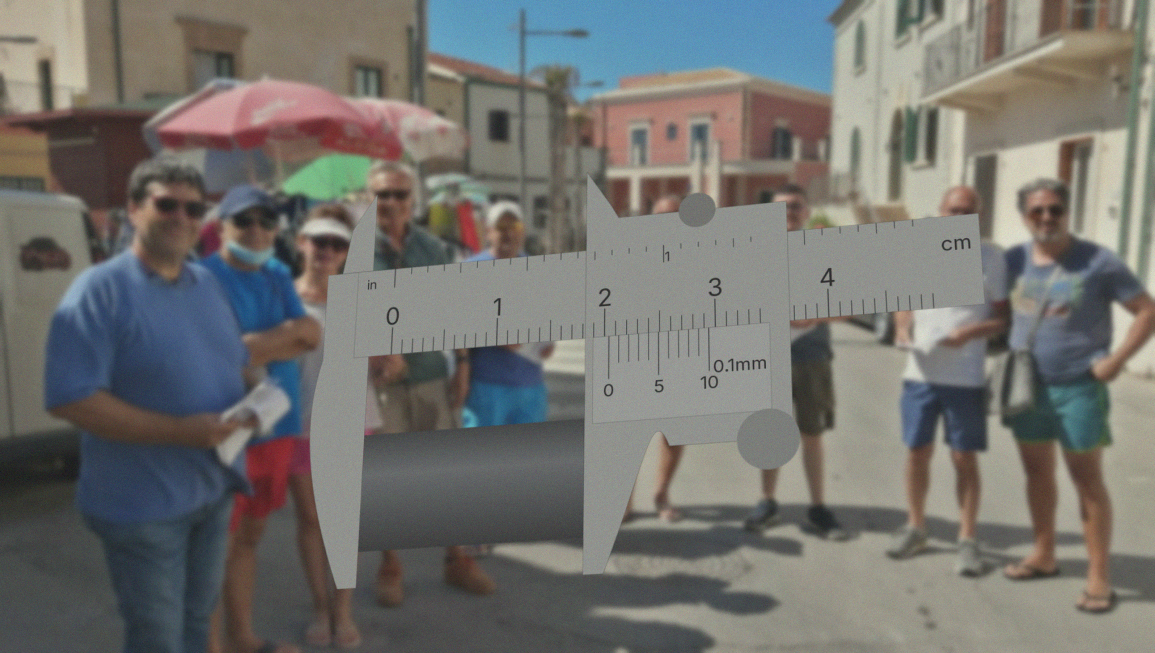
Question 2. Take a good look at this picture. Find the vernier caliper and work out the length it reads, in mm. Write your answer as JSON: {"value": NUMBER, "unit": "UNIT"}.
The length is {"value": 20.4, "unit": "mm"}
